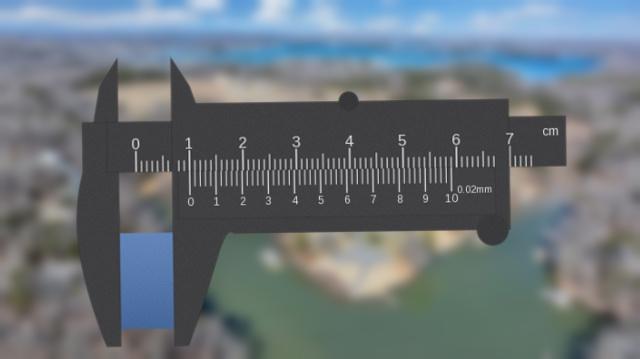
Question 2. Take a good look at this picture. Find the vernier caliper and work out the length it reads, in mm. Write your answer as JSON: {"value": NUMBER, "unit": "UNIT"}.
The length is {"value": 10.0, "unit": "mm"}
